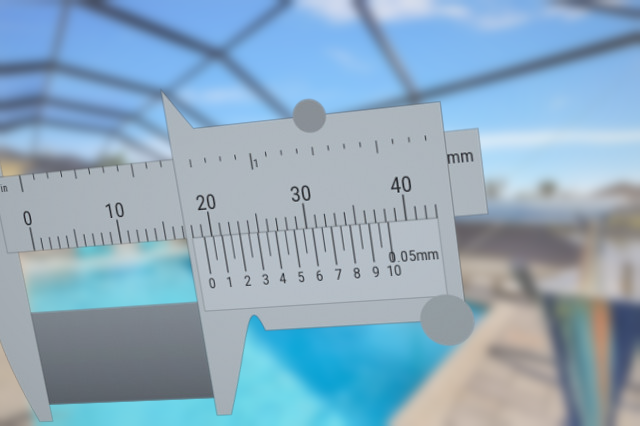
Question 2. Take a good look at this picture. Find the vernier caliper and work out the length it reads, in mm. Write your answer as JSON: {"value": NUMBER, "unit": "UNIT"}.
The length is {"value": 19.2, "unit": "mm"}
